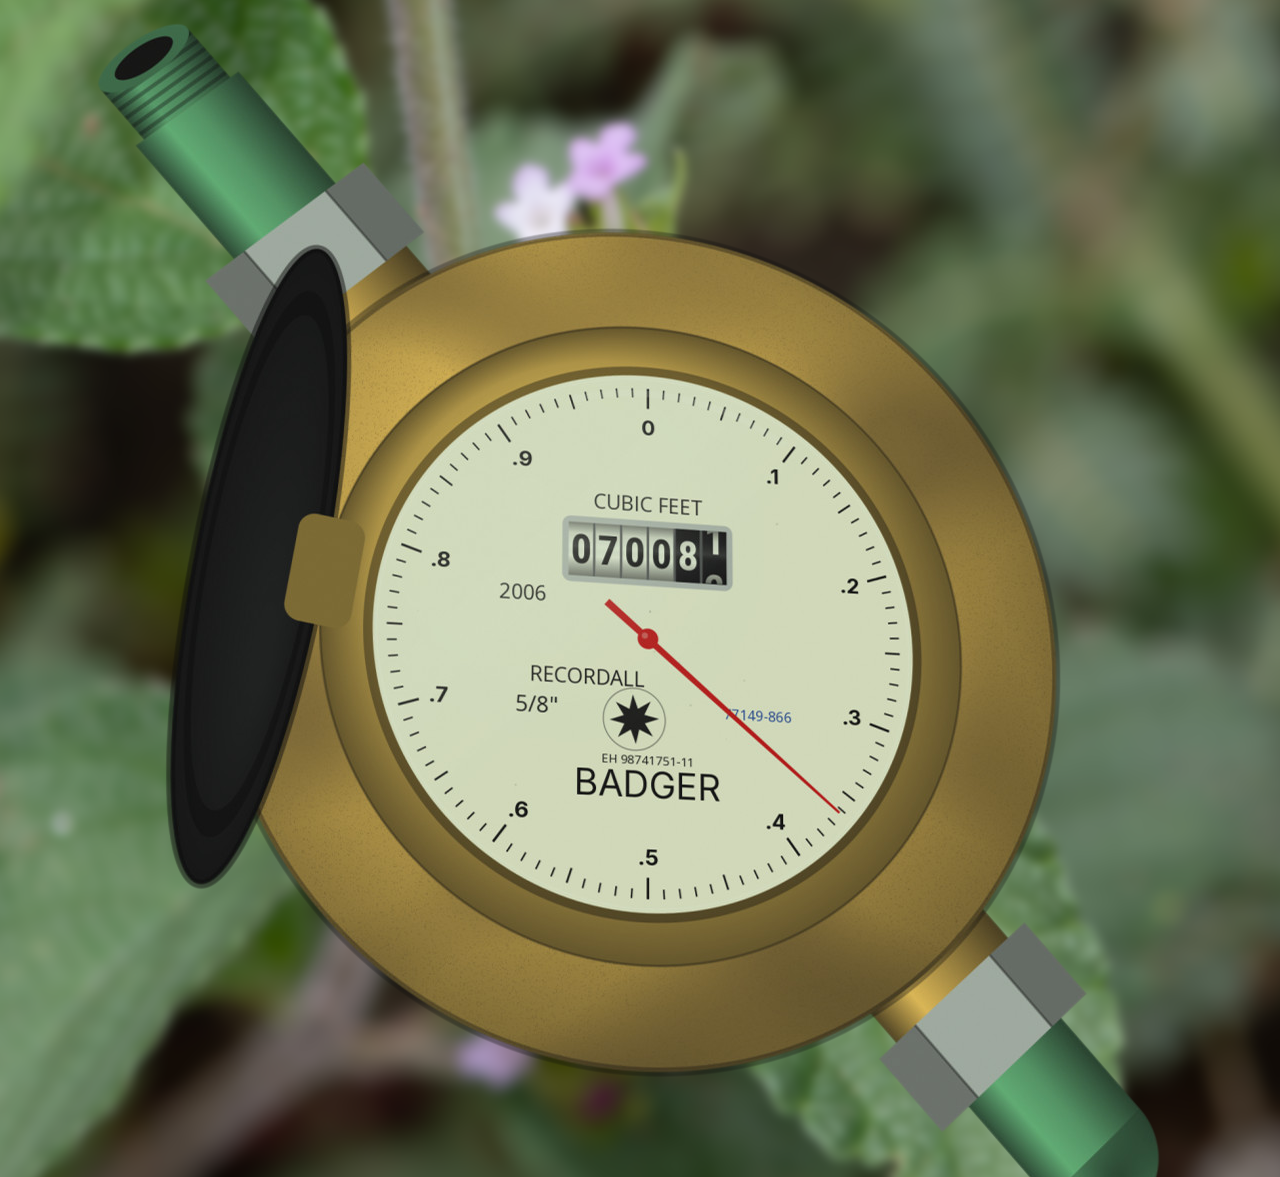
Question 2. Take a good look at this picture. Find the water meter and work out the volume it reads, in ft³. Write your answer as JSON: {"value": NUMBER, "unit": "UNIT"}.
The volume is {"value": 70081.36, "unit": "ft³"}
